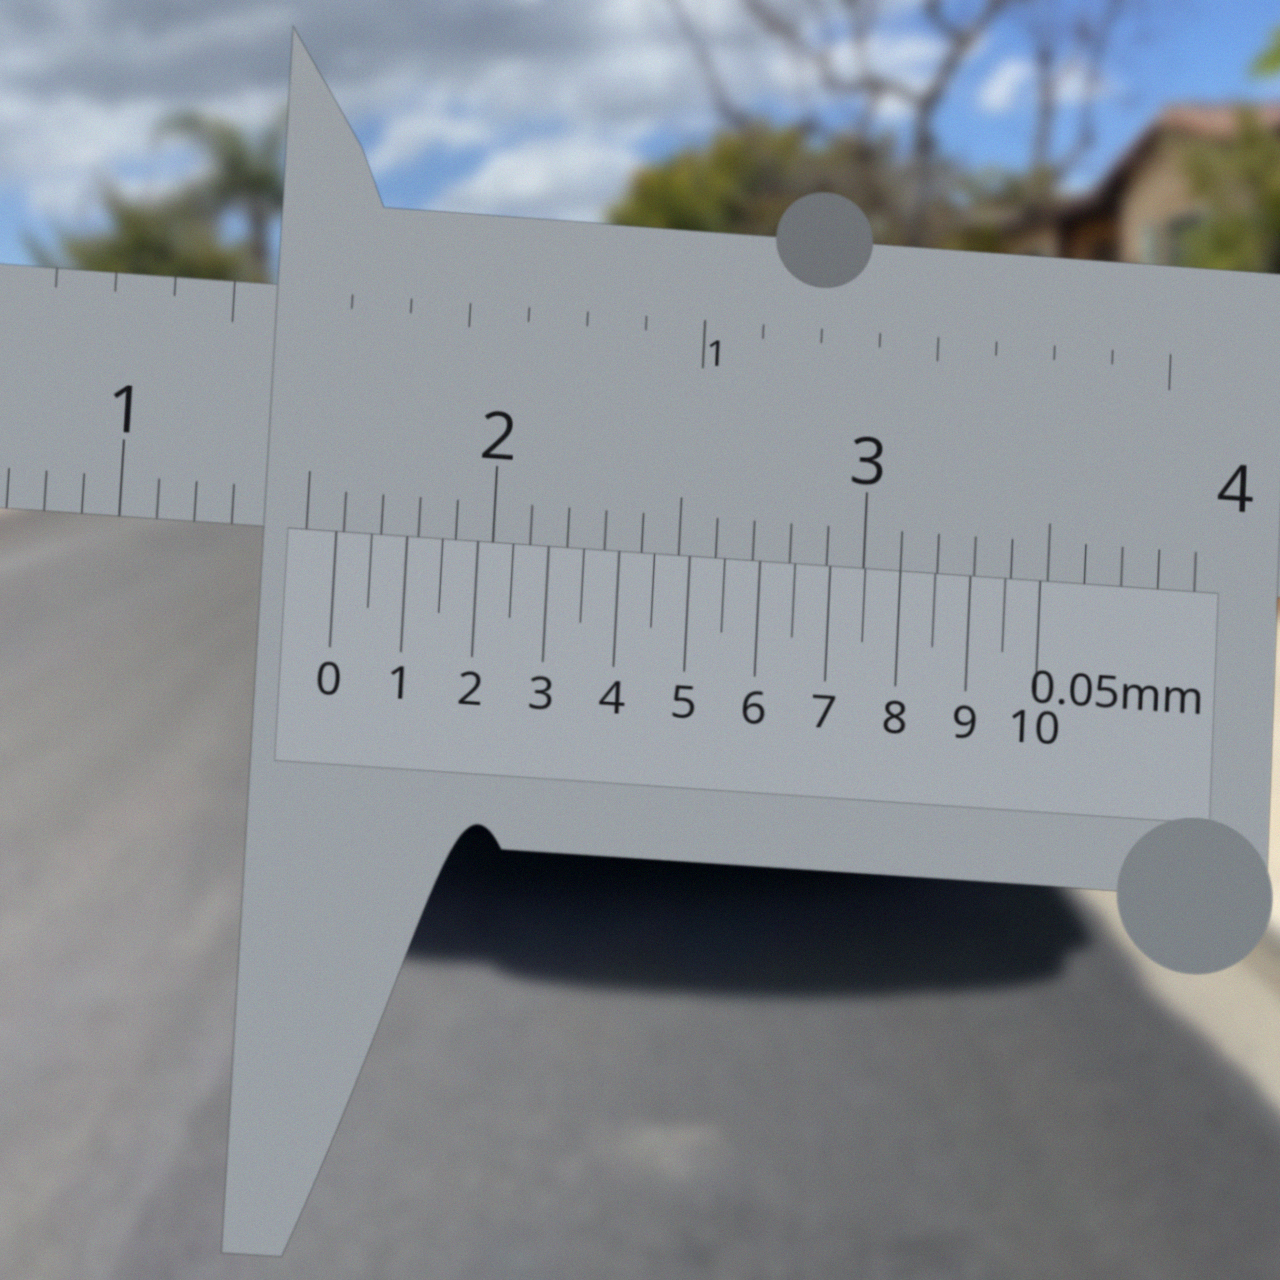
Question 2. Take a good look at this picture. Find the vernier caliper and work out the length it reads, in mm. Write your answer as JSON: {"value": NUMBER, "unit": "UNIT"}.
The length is {"value": 15.80, "unit": "mm"}
